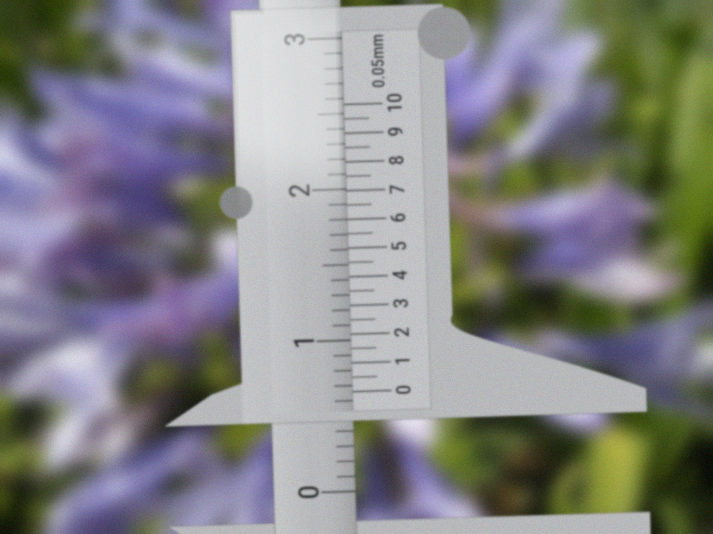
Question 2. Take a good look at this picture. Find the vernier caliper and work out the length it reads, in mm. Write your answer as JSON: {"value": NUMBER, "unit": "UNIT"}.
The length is {"value": 6.6, "unit": "mm"}
